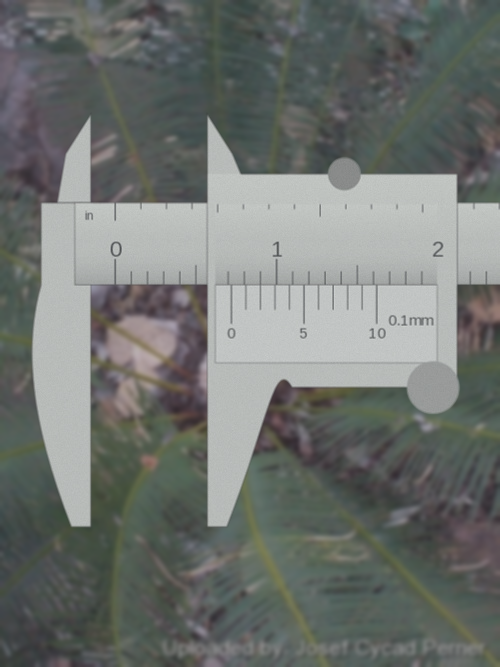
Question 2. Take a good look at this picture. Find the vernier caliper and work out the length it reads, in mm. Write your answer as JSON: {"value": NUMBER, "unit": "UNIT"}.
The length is {"value": 7.2, "unit": "mm"}
